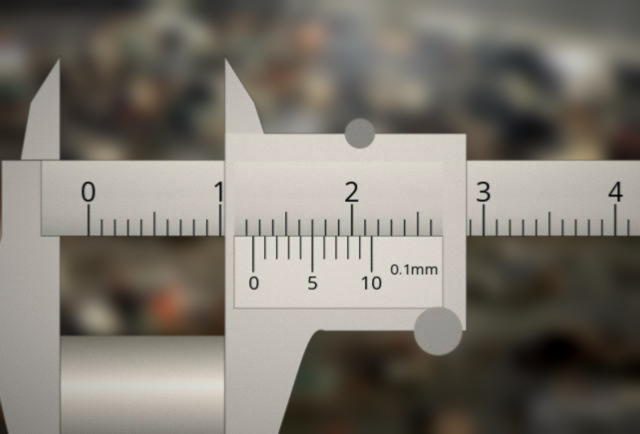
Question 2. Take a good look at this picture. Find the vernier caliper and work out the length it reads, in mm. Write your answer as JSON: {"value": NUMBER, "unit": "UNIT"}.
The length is {"value": 12.5, "unit": "mm"}
